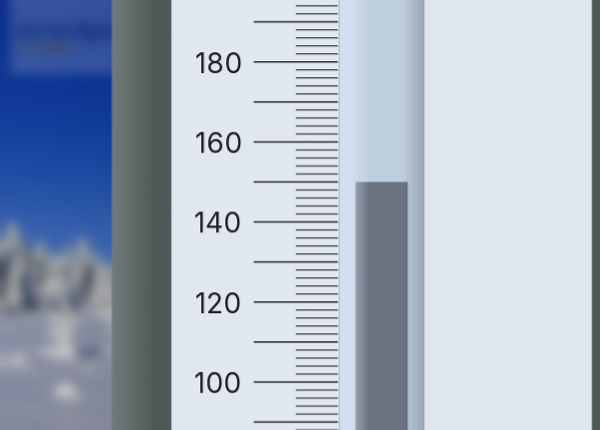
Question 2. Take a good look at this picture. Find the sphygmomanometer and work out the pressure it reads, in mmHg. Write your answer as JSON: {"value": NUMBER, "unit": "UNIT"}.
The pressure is {"value": 150, "unit": "mmHg"}
